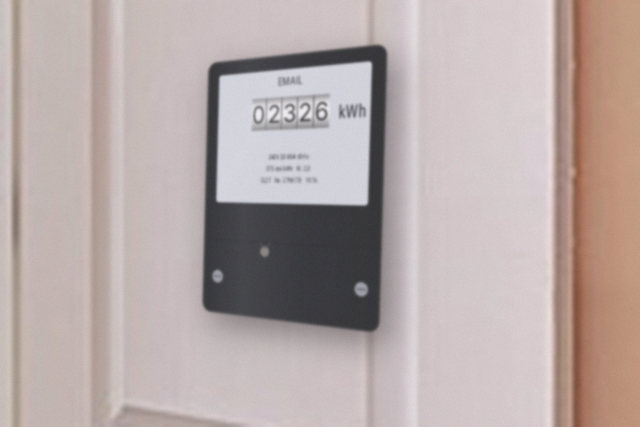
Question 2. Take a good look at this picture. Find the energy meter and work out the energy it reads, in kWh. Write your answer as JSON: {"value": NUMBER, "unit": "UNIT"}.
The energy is {"value": 2326, "unit": "kWh"}
